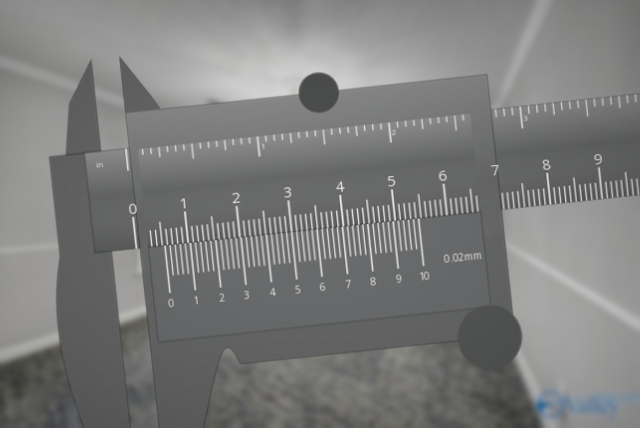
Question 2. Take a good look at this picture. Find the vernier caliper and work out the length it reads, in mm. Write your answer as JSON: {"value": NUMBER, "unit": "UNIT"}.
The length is {"value": 5.5, "unit": "mm"}
